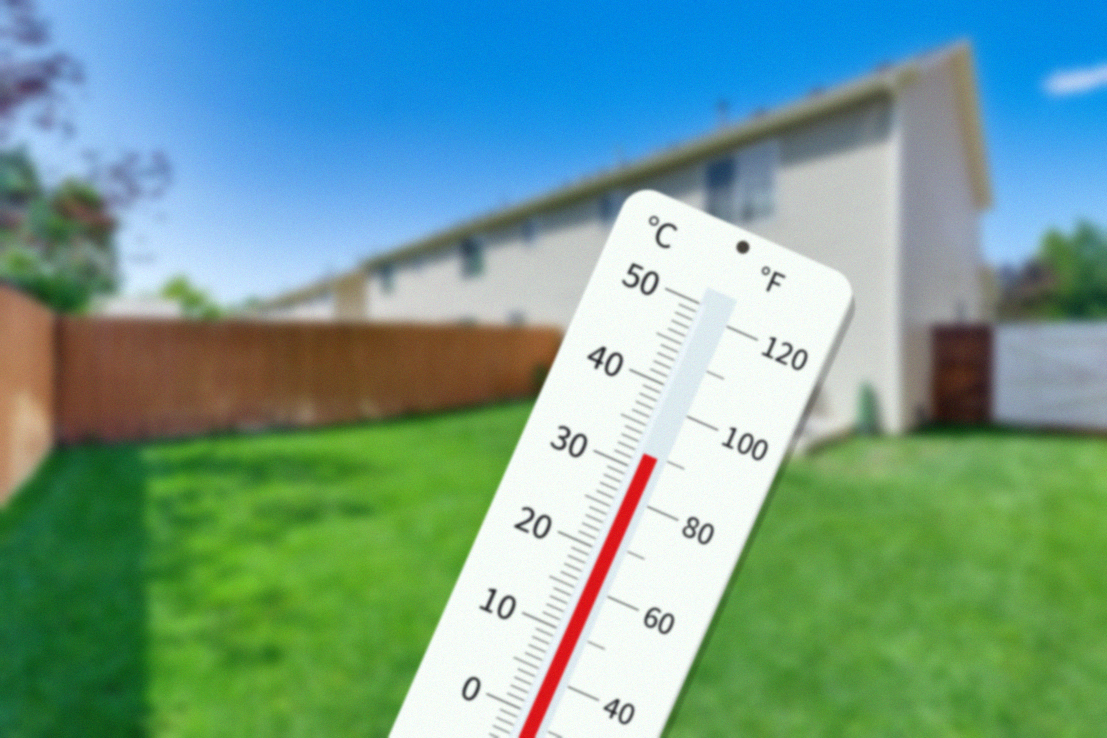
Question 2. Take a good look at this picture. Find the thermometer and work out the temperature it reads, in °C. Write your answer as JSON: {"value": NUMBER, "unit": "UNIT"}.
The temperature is {"value": 32, "unit": "°C"}
